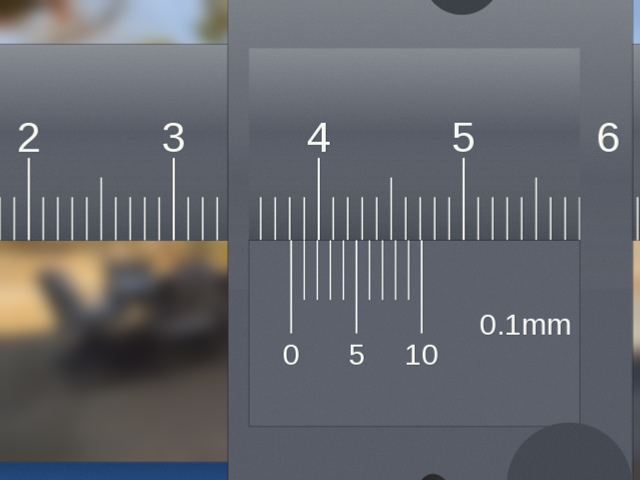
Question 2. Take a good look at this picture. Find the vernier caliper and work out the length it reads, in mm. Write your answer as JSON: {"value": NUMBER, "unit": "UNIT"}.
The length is {"value": 38.1, "unit": "mm"}
